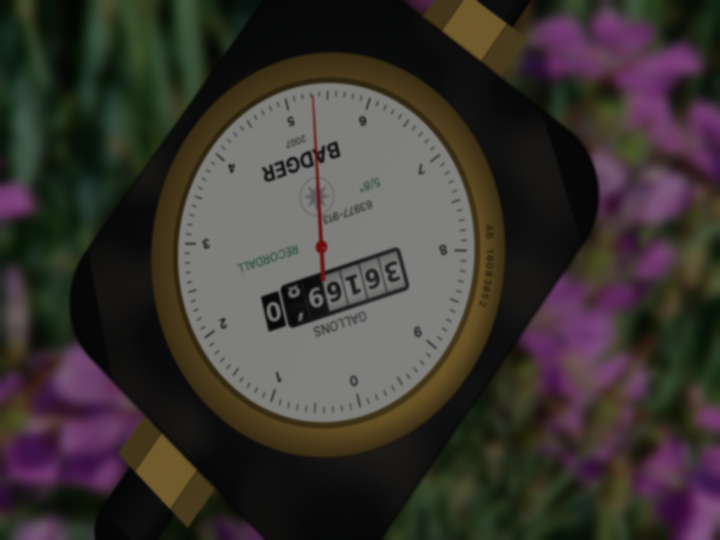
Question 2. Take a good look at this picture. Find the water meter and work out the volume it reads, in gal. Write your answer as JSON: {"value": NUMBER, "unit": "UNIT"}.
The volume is {"value": 3616975.3, "unit": "gal"}
